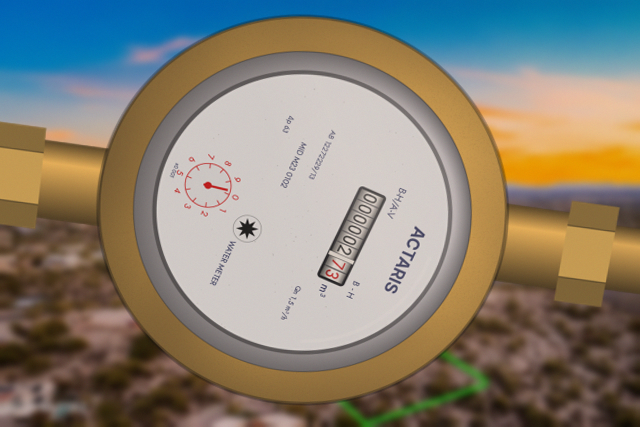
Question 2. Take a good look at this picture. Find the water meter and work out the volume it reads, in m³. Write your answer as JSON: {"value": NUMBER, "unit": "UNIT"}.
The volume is {"value": 2.729, "unit": "m³"}
